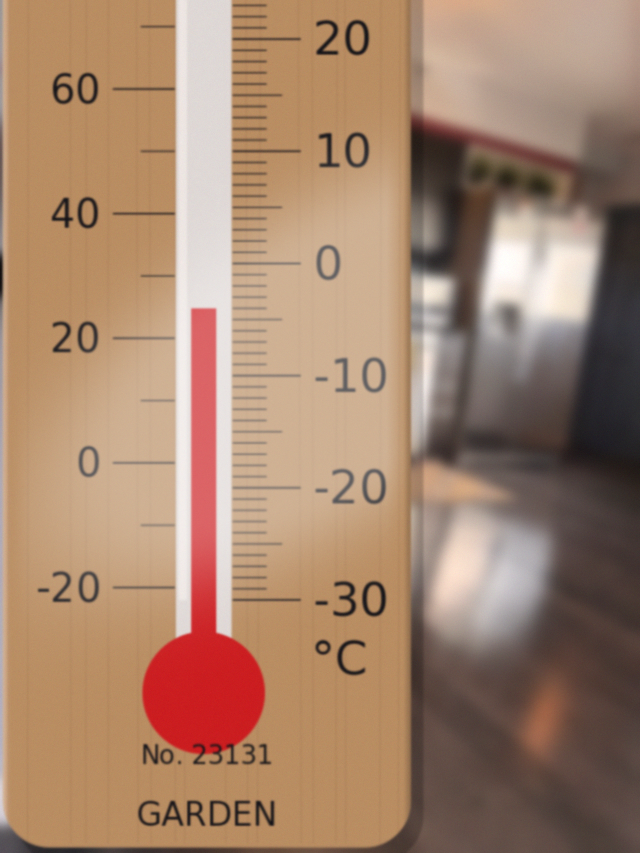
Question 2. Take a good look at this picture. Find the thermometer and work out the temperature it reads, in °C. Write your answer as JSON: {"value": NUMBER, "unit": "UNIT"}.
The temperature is {"value": -4, "unit": "°C"}
